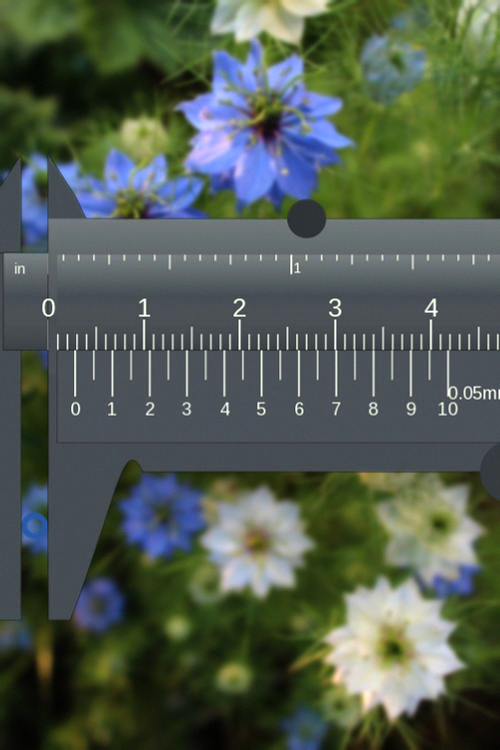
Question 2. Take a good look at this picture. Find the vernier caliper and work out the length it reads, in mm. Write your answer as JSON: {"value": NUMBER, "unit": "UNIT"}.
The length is {"value": 2.8, "unit": "mm"}
